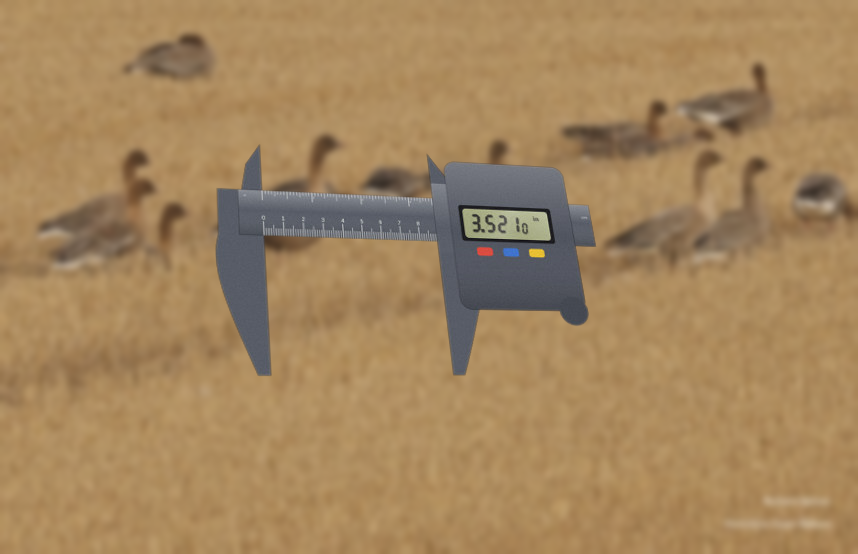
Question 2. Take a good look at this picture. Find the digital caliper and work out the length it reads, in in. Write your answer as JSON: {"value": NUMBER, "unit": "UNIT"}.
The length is {"value": 3.5210, "unit": "in"}
